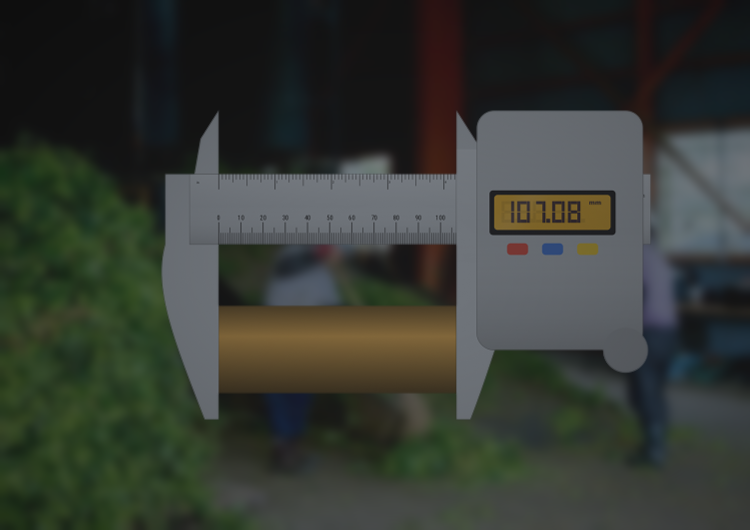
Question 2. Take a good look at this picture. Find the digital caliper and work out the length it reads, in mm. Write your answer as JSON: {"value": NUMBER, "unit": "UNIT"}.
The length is {"value": 107.08, "unit": "mm"}
